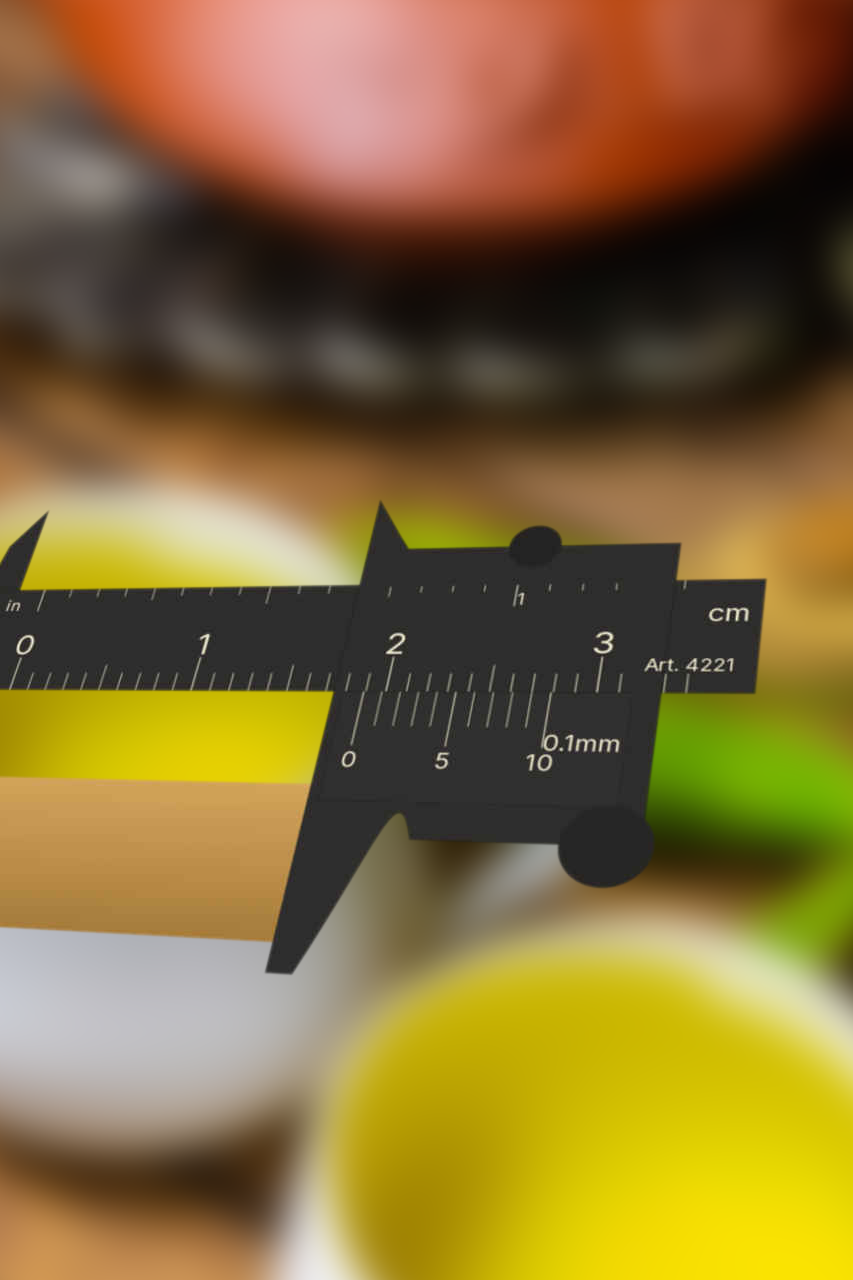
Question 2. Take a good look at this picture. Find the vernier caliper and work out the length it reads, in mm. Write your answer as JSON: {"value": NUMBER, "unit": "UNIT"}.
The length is {"value": 18.9, "unit": "mm"}
